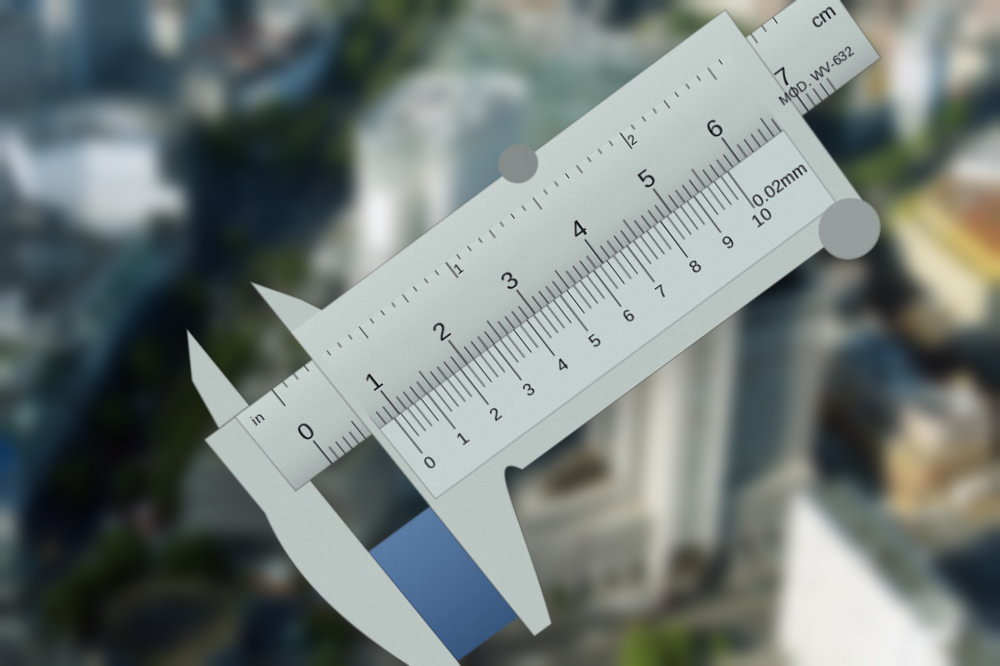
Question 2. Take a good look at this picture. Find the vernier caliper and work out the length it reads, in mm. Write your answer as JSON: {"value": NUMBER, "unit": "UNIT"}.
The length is {"value": 9.2, "unit": "mm"}
